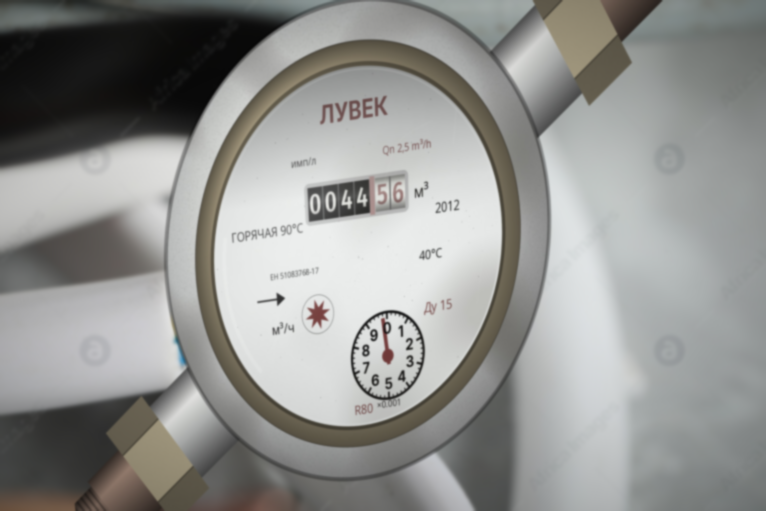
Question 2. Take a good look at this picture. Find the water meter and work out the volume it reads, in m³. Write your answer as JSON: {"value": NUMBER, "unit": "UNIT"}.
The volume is {"value": 44.559, "unit": "m³"}
